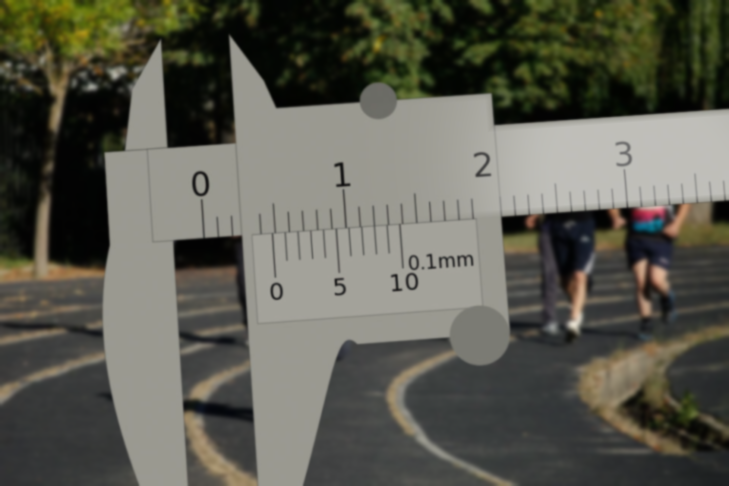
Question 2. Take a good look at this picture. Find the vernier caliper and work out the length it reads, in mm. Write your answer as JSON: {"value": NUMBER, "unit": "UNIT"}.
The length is {"value": 4.8, "unit": "mm"}
